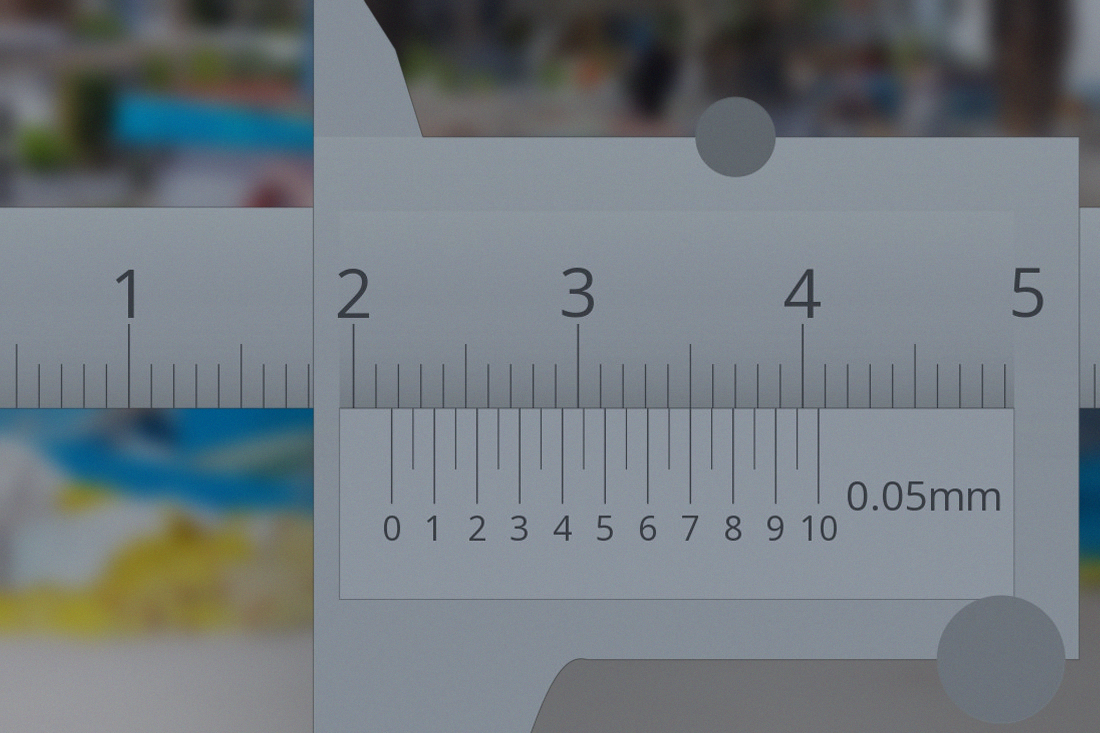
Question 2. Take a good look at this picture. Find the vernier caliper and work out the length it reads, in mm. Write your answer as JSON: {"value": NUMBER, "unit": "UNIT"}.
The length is {"value": 21.7, "unit": "mm"}
